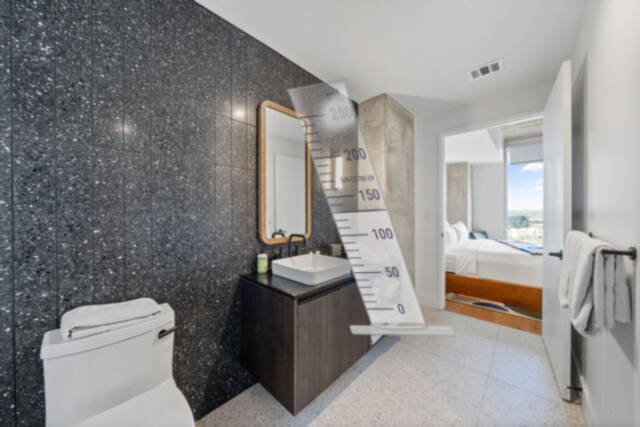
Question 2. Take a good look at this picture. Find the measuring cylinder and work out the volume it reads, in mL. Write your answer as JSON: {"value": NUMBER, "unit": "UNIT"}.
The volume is {"value": 130, "unit": "mL"}
